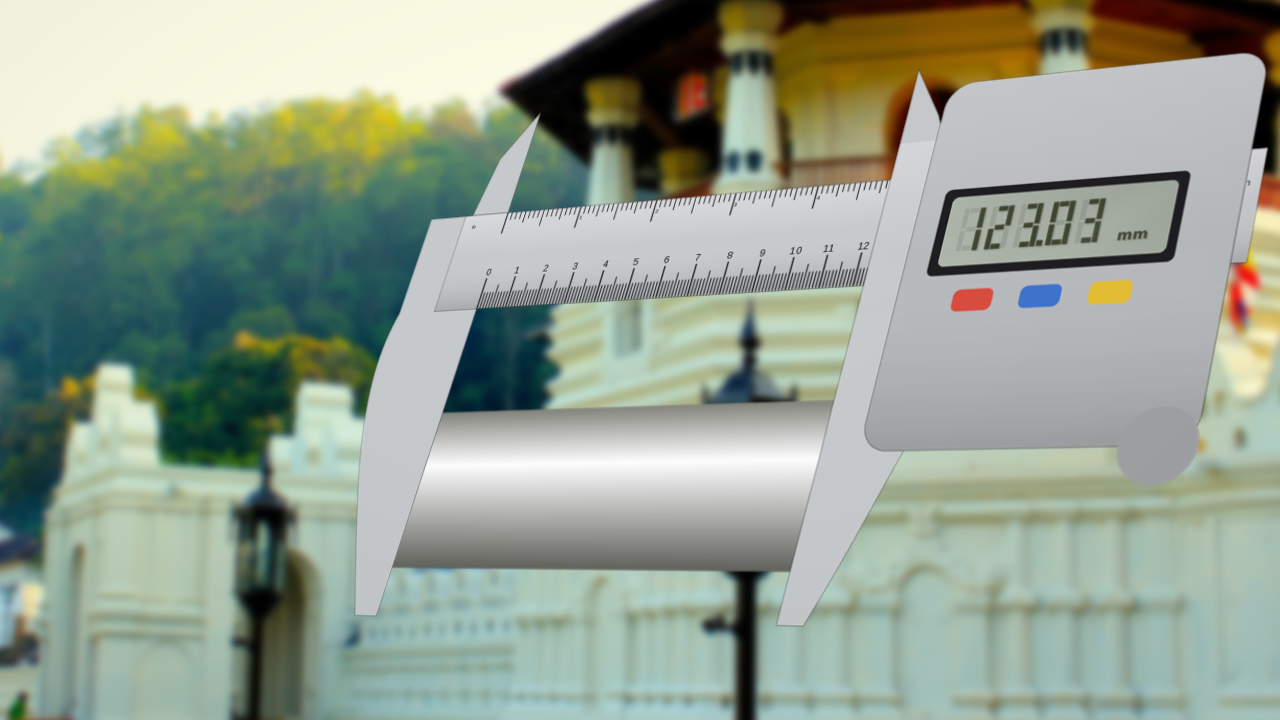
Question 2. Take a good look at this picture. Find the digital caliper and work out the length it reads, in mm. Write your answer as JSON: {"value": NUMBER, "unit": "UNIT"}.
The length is {"value": 123.03, "unit": "mm"}
